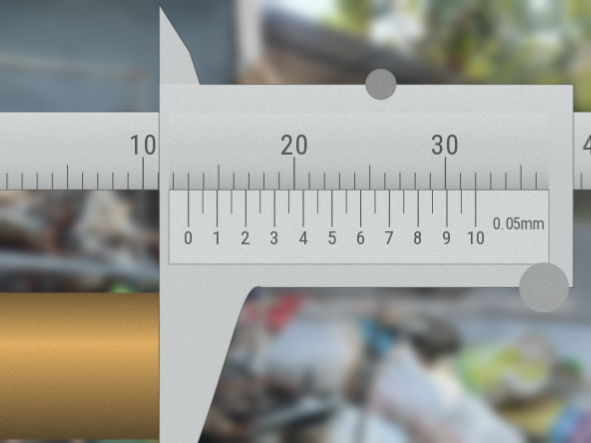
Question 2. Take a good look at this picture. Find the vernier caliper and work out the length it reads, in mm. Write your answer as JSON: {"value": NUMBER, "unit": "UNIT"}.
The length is {"value": 13.0, "unit": "mm"}
